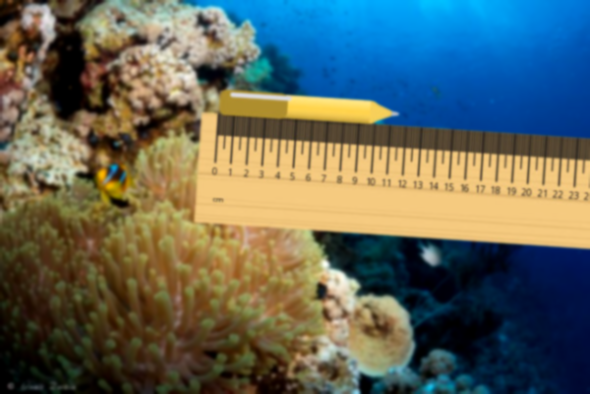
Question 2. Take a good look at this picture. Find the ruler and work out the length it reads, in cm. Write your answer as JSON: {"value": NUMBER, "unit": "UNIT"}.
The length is {"value": 11.5, "unit": "cm"}
